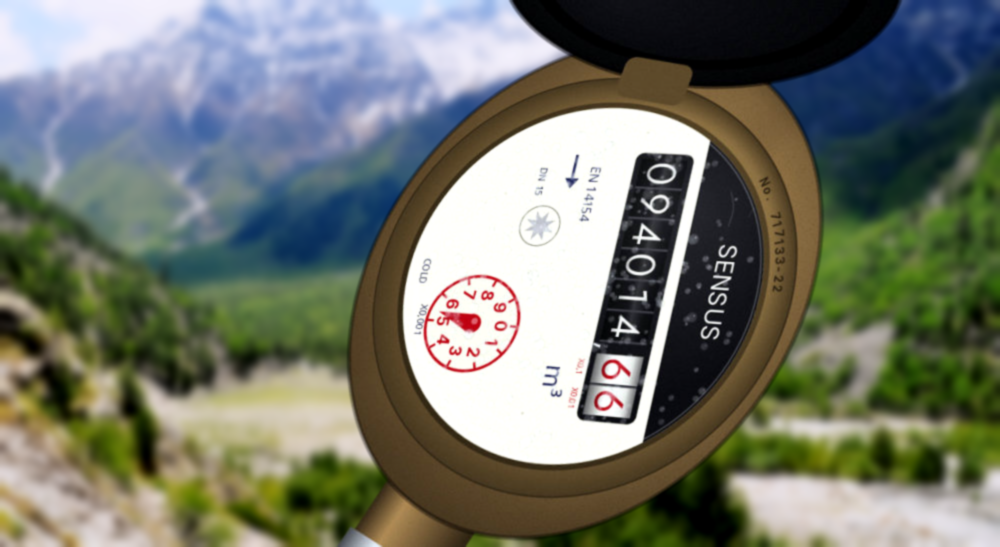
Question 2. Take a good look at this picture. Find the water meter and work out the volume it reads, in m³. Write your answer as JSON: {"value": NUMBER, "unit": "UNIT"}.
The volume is {"value": 94014.665, "unit": "m³"}
